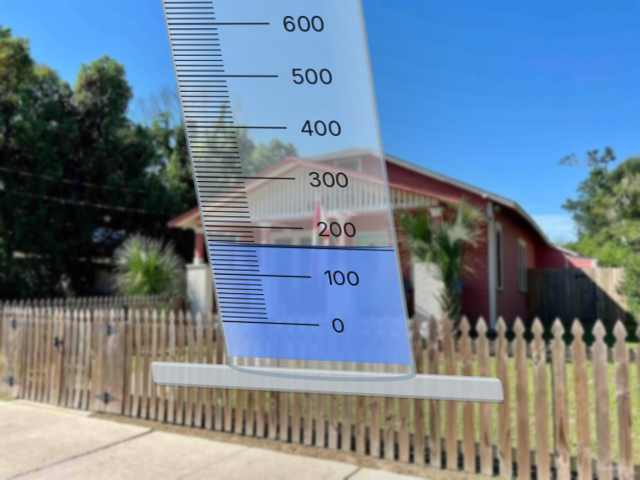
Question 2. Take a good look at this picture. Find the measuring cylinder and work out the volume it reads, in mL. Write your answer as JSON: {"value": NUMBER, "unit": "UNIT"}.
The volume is {"value": 160, "unit": "mL"}
